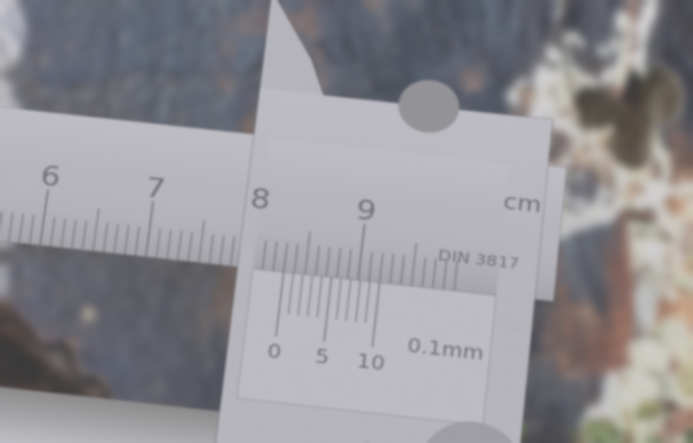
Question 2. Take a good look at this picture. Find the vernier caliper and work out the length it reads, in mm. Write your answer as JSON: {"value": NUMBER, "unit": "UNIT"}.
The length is {"value": 83.0, "unit": "mm"}
